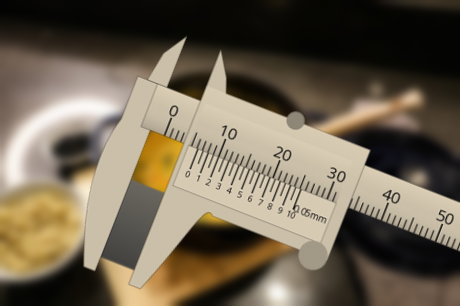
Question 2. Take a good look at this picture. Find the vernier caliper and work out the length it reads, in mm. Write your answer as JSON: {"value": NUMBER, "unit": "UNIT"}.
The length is {"value": 6.2, "unit": "mm"}
